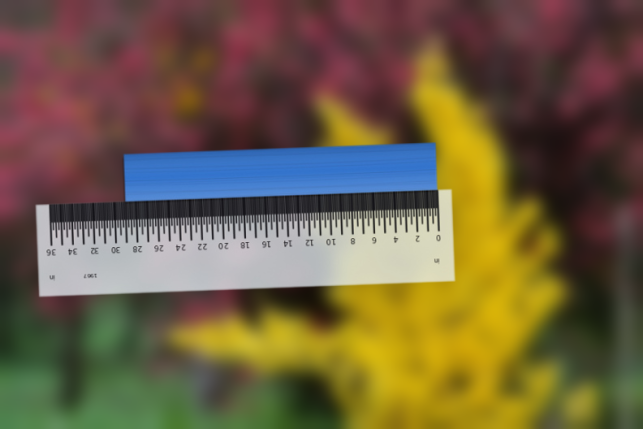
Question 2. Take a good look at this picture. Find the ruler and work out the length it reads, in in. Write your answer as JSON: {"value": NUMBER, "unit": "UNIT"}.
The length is {"value": 29, "unit": "in"}
